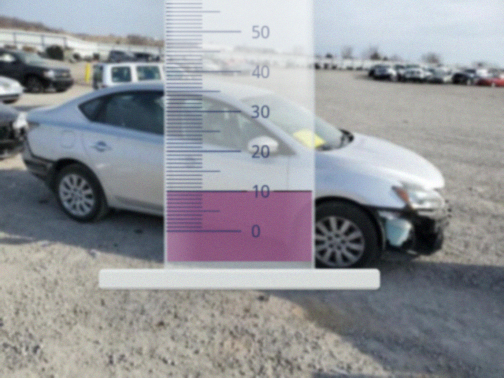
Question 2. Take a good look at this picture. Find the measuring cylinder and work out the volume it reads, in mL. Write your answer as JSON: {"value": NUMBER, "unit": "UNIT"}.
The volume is {"value": 10, "unit": "mL"}
